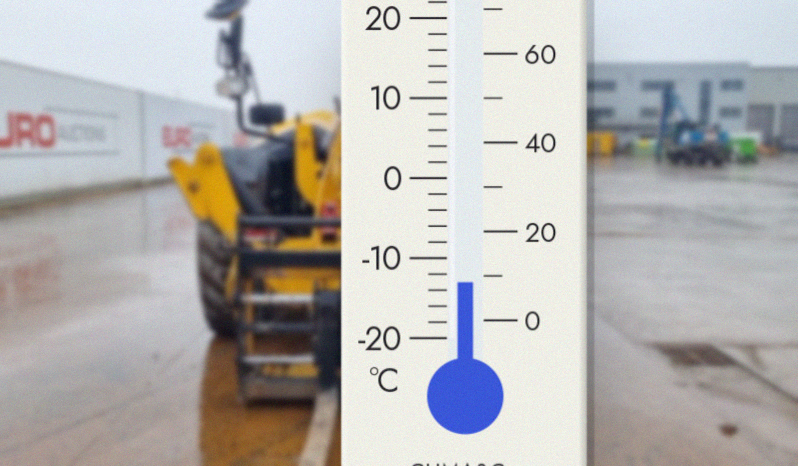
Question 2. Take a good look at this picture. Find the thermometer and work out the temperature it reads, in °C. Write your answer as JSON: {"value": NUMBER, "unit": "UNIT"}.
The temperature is {"value": -13, "unit": "°C"}
